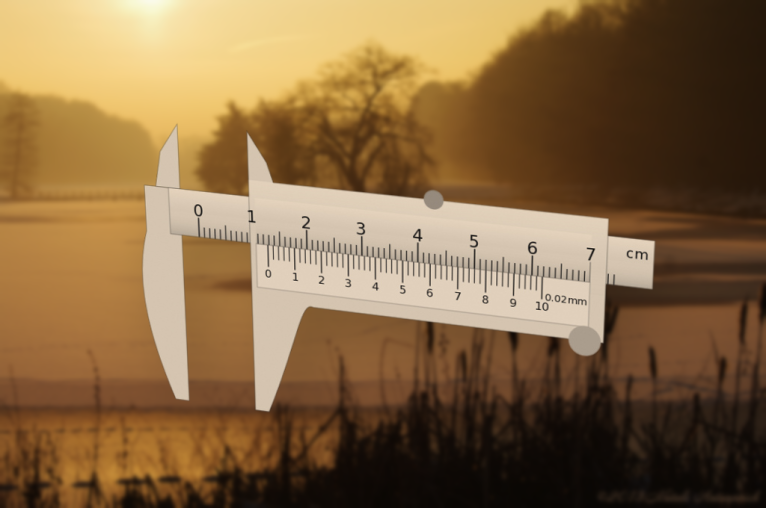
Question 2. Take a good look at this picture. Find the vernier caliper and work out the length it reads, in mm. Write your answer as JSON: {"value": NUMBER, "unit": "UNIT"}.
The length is {"value": 12.8, "unit": "mm"}
